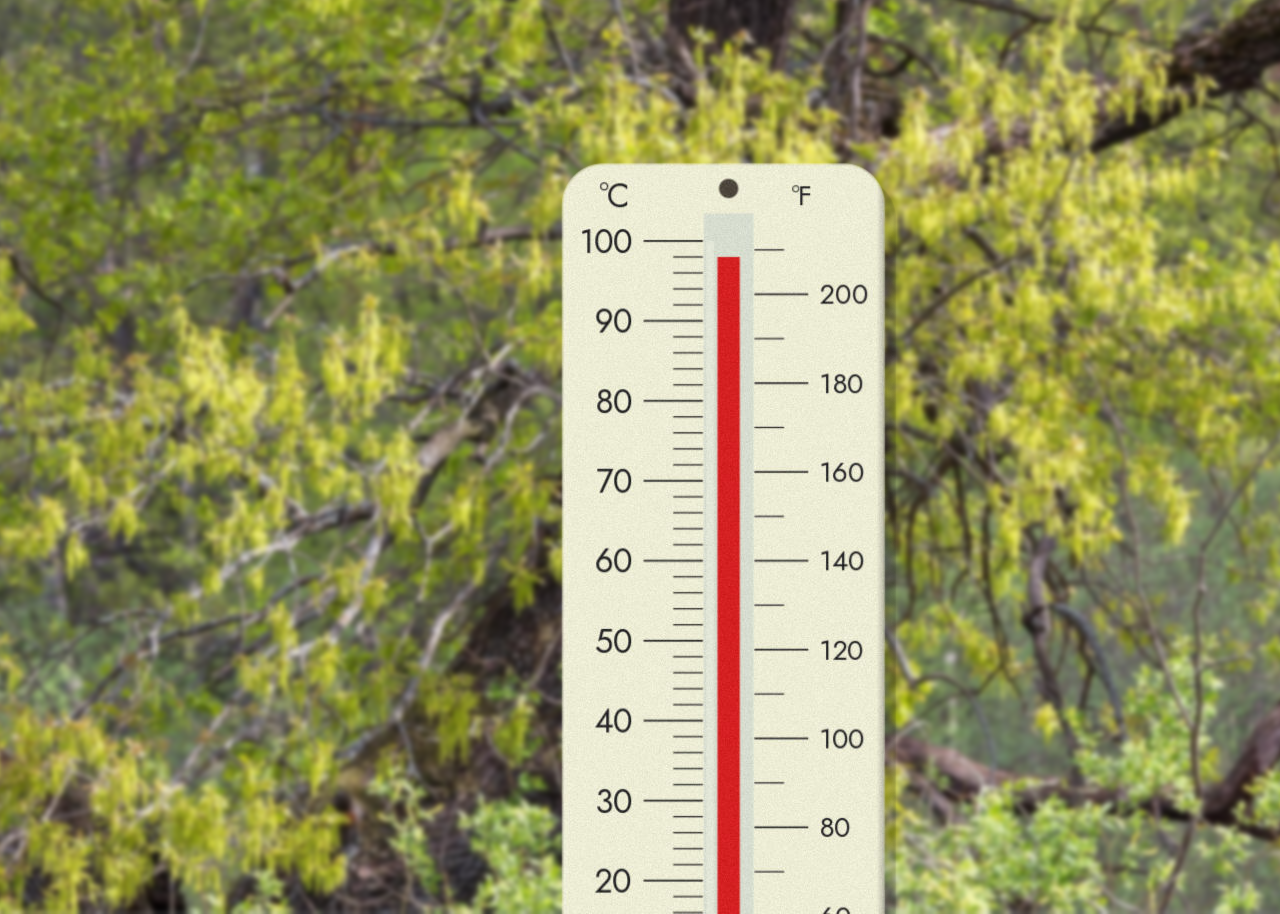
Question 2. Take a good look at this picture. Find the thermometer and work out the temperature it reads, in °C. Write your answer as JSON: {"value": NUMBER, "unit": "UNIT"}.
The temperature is {"value": 98, "unit": "°C"}
